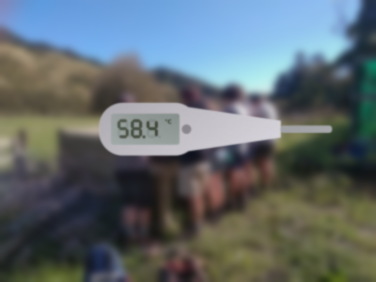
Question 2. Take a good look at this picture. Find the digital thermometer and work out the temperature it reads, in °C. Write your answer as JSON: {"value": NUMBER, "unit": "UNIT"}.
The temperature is {"value": 58.4, "unit": "°C"}
